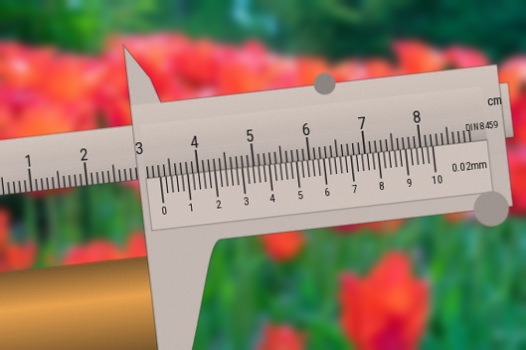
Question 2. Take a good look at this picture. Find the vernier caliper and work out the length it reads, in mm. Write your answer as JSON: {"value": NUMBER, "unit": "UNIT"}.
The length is {"value": 33.2, "unit": "mm"}
